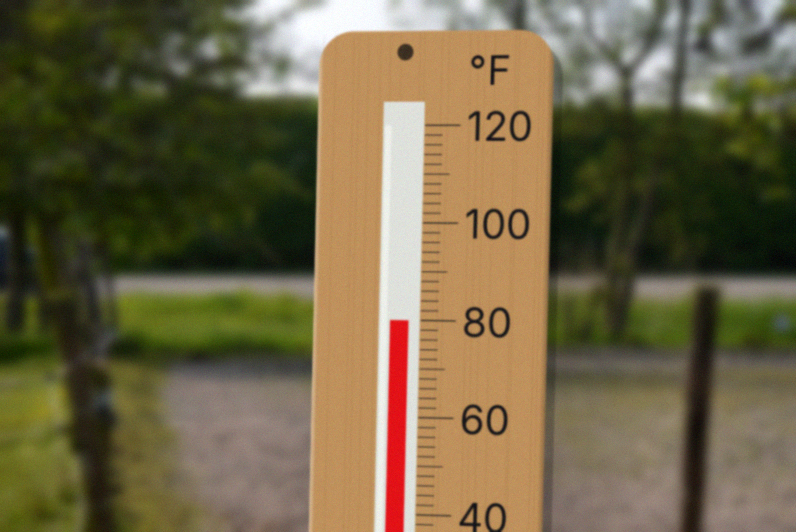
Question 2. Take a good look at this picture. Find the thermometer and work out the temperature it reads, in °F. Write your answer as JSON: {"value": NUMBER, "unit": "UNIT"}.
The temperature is {"value": 80, "unit": "°F"}
